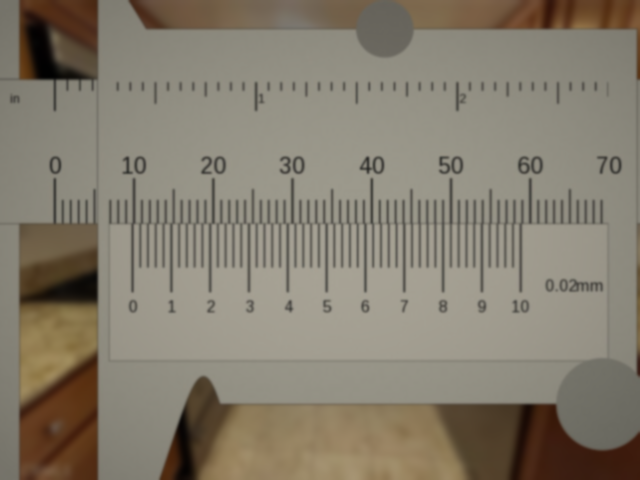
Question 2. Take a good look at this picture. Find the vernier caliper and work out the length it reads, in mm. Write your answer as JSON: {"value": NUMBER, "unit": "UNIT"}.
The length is {"value": 9.8, "unit": "mm"}
